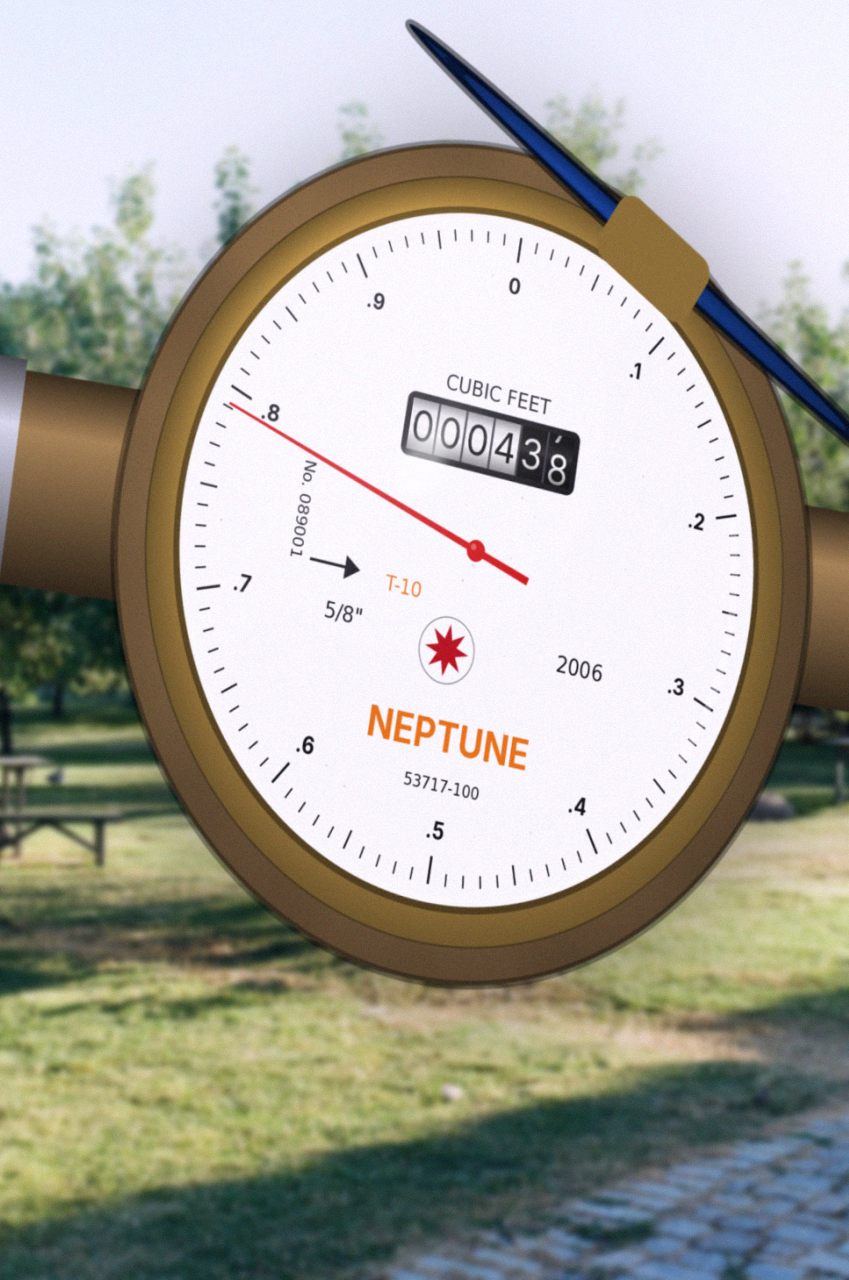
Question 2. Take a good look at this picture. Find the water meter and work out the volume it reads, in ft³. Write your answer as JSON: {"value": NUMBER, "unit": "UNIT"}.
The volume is {"value": 437.79, "unit": "ft³"}
